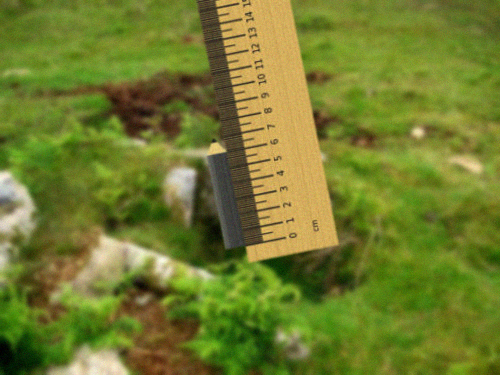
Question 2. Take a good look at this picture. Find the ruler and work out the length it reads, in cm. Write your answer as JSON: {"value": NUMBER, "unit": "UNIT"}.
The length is {"value": 7, "unit": "cm"}
